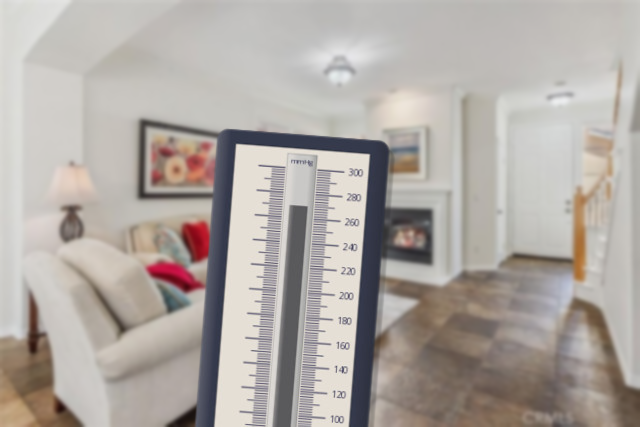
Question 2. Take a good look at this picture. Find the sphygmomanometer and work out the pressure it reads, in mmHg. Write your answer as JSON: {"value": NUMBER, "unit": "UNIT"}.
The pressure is {"value": 270, "unit": "mmHg"}
